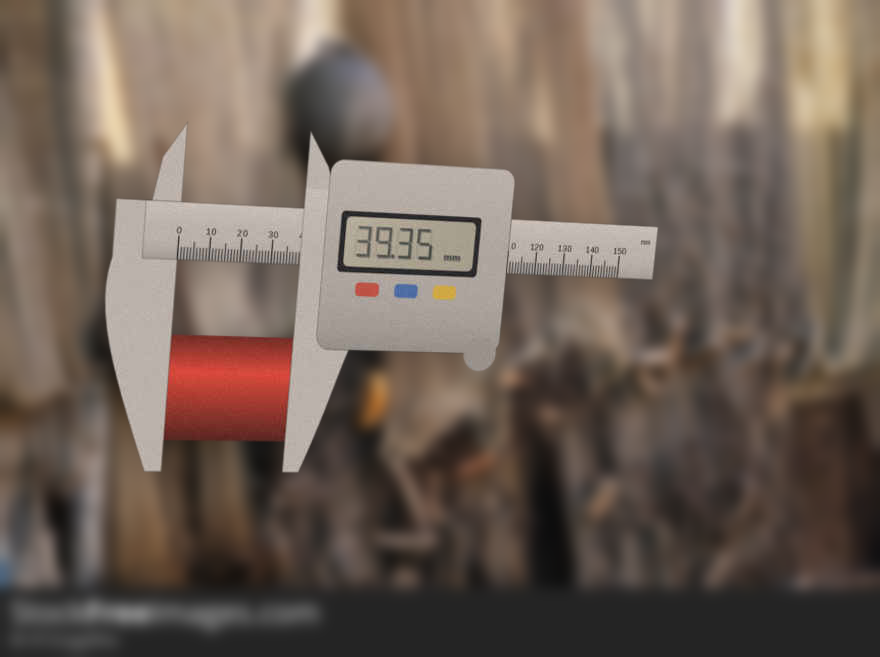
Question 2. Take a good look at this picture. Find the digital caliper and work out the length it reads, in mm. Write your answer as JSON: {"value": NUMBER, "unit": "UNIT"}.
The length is {"value": 39.35, "unit": "mm"}
